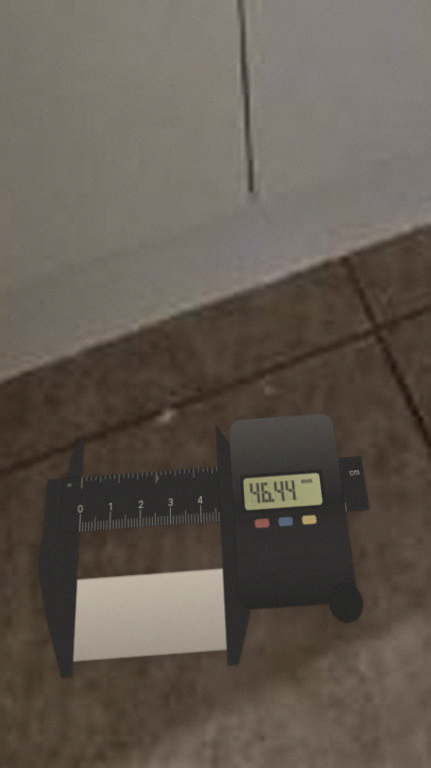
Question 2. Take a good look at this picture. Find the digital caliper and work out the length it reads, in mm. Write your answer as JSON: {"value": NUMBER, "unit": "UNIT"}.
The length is {"value": 46.44, "unit": "mm"}
